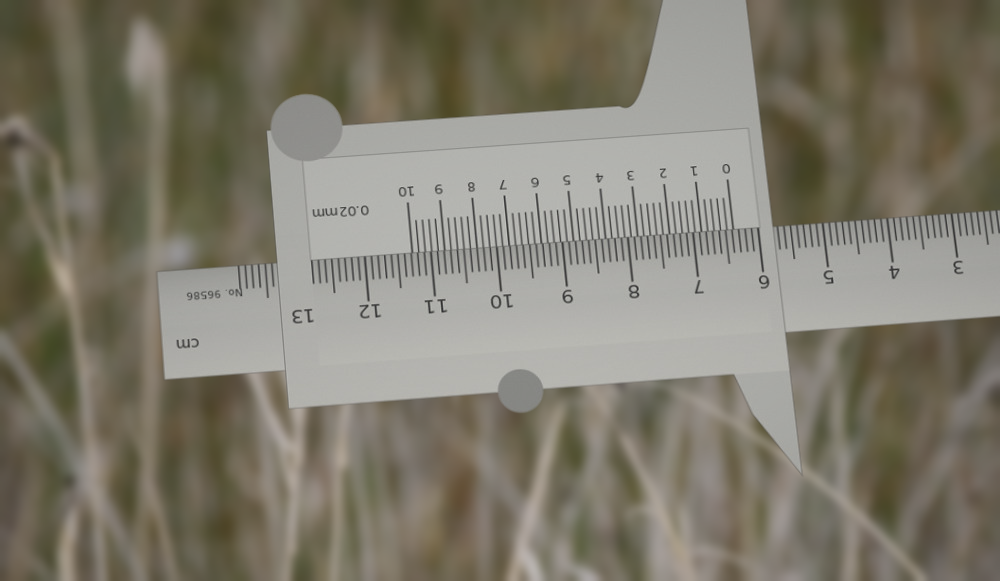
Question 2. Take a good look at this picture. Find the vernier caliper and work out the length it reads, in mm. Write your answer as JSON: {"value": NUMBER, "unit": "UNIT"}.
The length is {"value": 63.8, "unit": "mm"}
